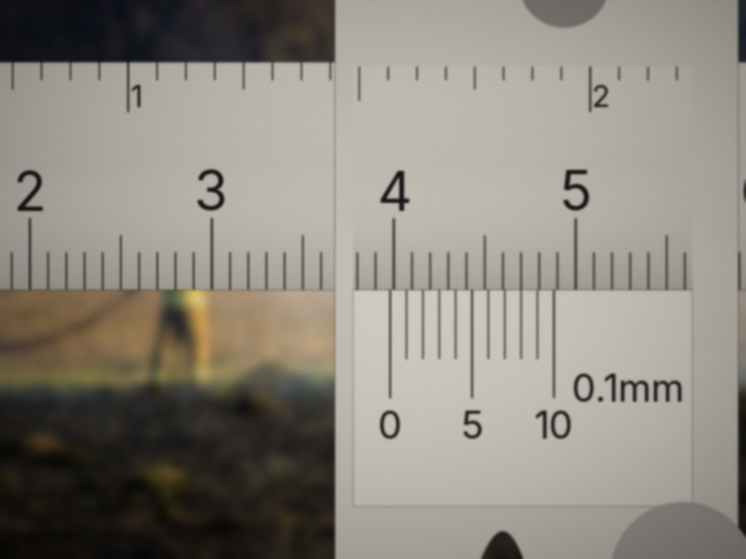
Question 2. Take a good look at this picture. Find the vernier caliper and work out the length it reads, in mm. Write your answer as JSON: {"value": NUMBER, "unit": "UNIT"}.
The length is {"value": 39.8, "unit": "mm"}
